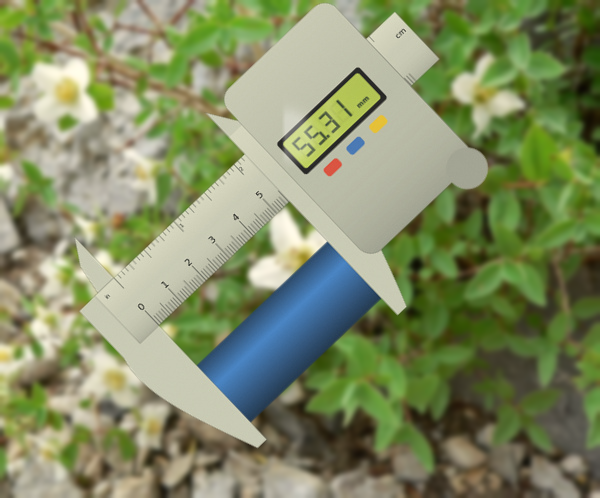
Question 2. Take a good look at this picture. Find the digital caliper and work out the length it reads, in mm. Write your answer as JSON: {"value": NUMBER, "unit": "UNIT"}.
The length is {"value": 55.31, "unit": "mm"}
